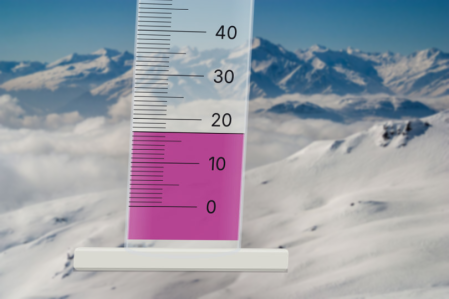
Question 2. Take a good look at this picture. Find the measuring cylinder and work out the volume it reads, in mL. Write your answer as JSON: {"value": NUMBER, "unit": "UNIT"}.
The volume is {"value": 17, "unit": "mL"}
